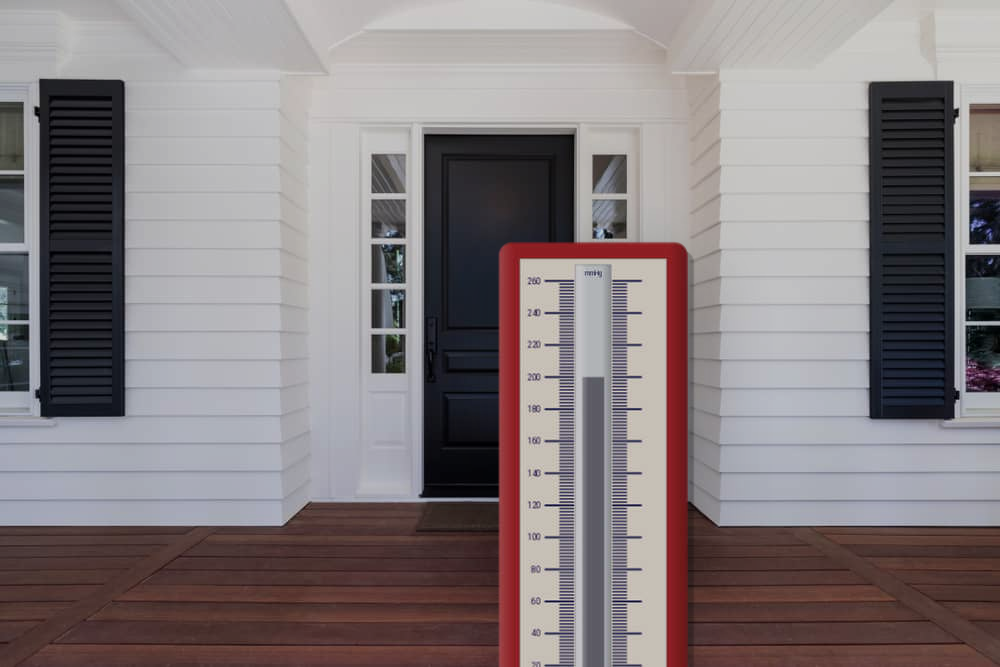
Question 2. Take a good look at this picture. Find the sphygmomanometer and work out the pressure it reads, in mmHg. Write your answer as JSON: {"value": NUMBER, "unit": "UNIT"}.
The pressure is {"value": 200, "unit": "mmHg"}
